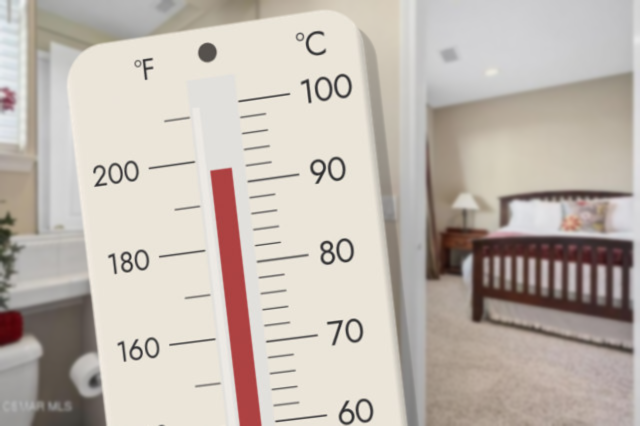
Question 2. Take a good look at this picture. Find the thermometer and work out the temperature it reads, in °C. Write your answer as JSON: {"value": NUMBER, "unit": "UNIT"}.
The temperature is {"value": 92, "unit": "°C"}
